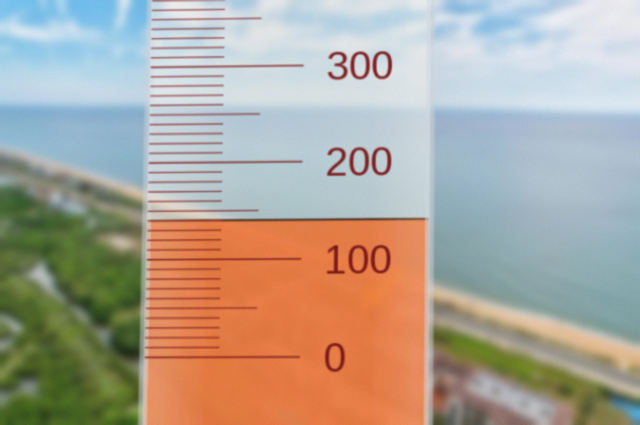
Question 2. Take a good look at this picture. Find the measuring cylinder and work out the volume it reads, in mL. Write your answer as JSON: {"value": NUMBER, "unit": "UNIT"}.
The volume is {"value": 140, "unit": "mL"}
